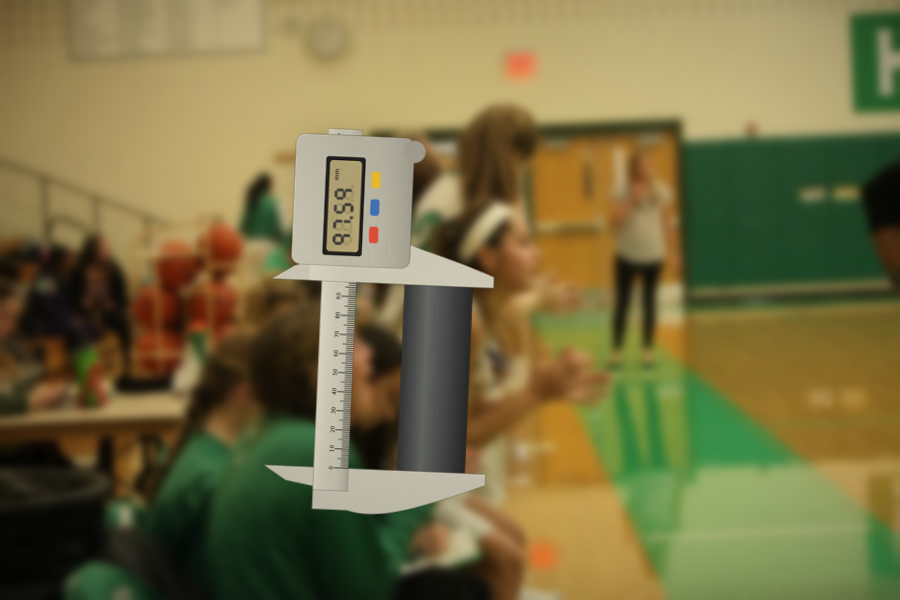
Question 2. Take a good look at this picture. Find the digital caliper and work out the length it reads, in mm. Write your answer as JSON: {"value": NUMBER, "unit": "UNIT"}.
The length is {"value": 97.59, "unit": "mm"}
